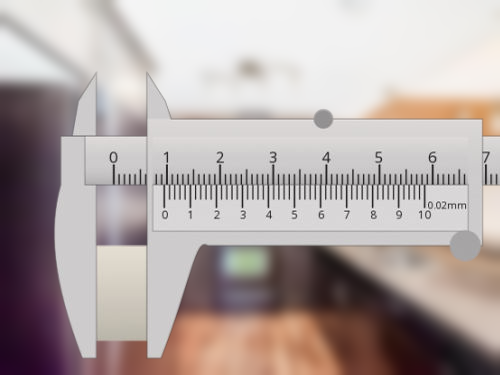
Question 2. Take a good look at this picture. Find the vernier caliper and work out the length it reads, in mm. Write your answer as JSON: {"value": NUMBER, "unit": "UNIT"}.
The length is {"value": 9.5, "unit": "mm"}
